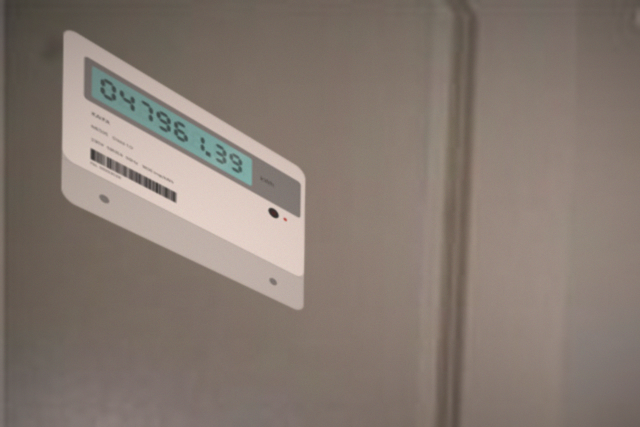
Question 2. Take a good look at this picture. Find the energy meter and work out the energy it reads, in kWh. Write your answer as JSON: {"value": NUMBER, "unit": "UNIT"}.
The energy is {"value": 47961.39, "unit": "kWh"}
